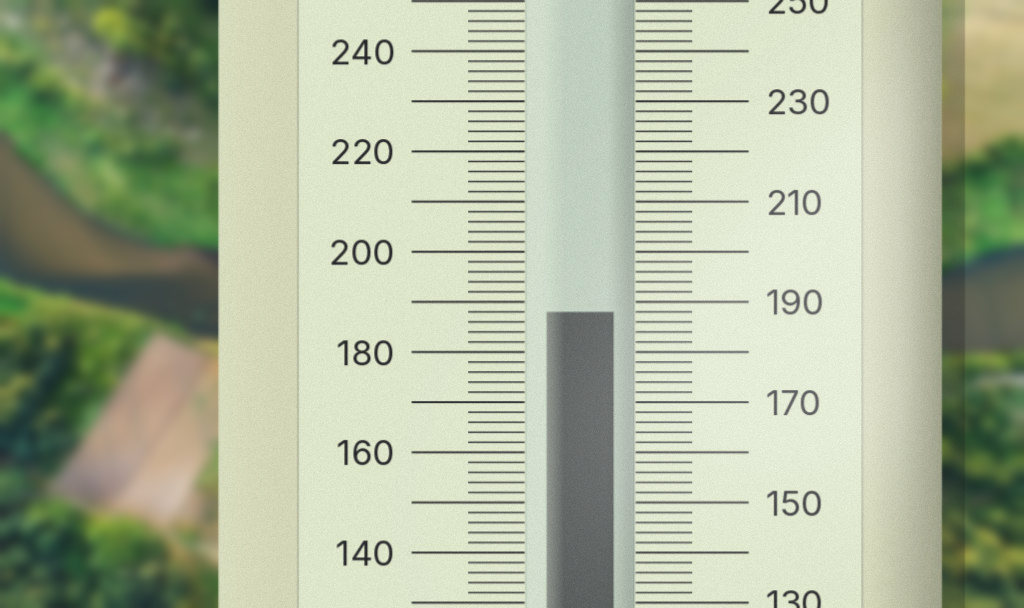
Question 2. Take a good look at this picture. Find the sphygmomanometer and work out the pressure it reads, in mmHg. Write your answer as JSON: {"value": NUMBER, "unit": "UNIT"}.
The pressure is {"value": 188, "unit": "mmHg"}
